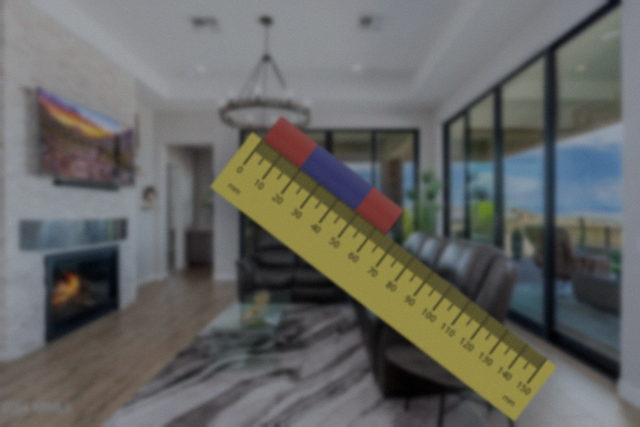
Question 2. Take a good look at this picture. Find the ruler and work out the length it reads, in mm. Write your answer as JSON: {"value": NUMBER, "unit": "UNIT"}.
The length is {"value": 65, "unit": "mm"}
